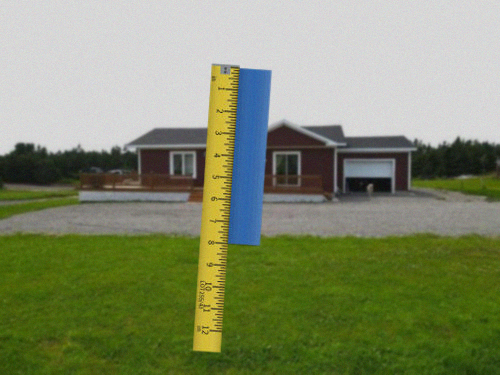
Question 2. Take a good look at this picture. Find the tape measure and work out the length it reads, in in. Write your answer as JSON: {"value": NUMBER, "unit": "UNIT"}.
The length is {"value": 8, "unit": "in"}
